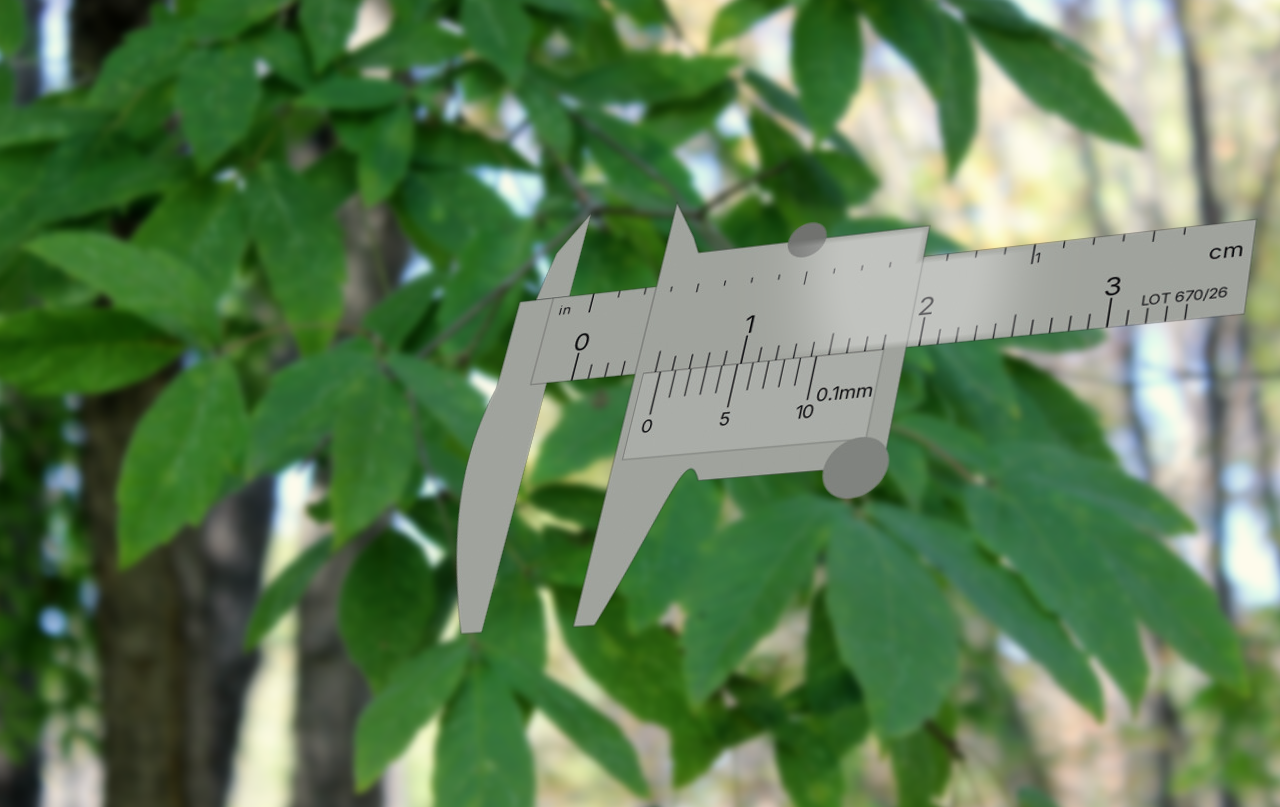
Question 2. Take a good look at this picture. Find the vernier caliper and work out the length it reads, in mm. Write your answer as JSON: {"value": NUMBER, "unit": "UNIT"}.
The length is {"value": 5.3, "unit": "mm"}
